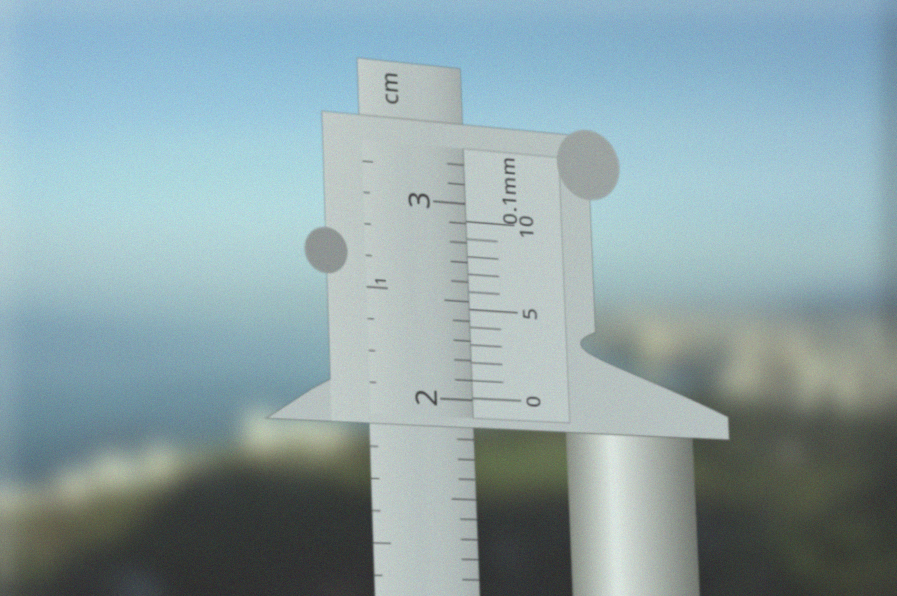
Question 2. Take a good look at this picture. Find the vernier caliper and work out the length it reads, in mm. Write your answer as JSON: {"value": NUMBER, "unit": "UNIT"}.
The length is {"value": 20.1, "unit": "mm"}
